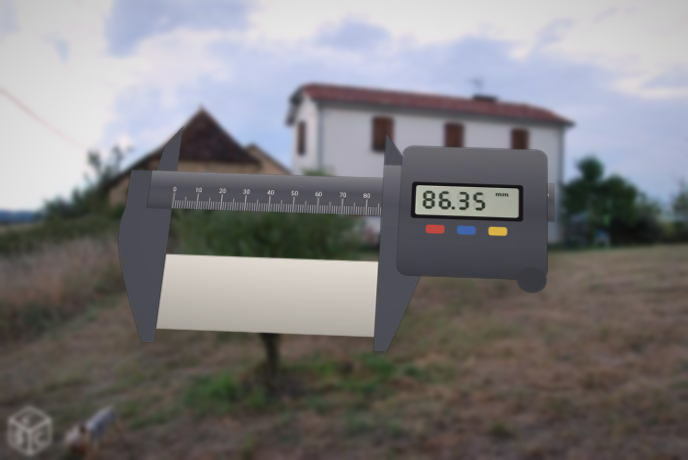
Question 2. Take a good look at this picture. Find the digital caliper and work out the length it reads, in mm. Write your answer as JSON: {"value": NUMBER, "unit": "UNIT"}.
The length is {"value": 86.35, "unit": "mm"}
